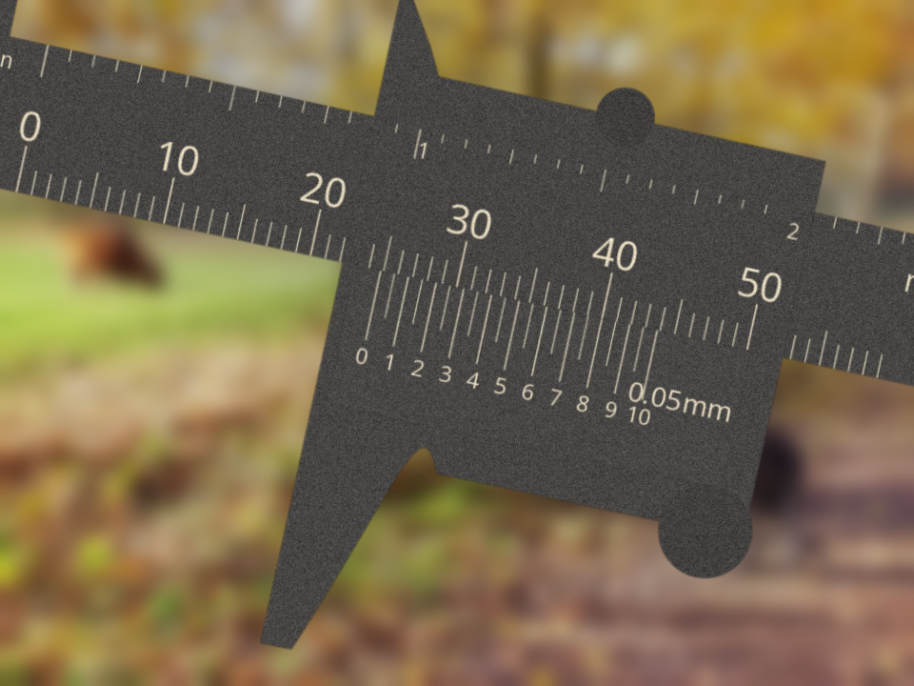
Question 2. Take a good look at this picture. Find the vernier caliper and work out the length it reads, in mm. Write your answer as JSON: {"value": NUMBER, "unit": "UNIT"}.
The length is {"value": 24.8, "unit": "mm"}
